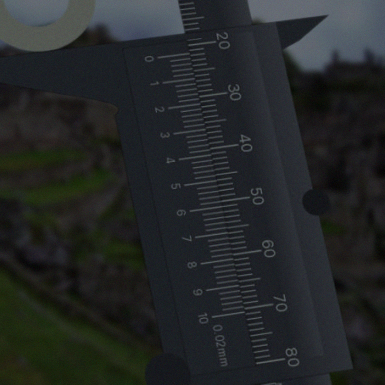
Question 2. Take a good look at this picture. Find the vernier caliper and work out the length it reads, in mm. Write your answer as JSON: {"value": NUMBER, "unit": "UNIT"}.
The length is {"value": 21.6, "unit": "mm"}
